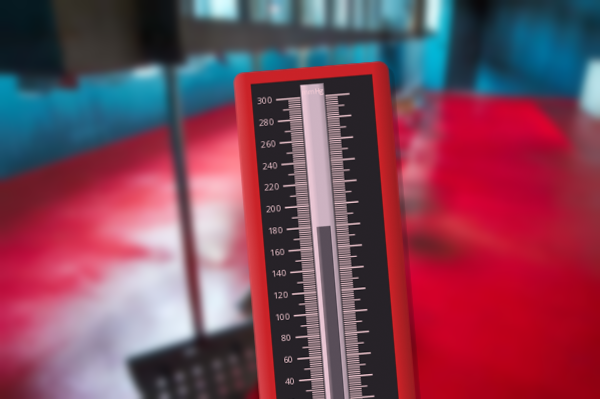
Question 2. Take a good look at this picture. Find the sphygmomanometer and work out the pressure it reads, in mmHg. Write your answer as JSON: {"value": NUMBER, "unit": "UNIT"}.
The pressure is {"value": 180, "unit": "mmHg"}
